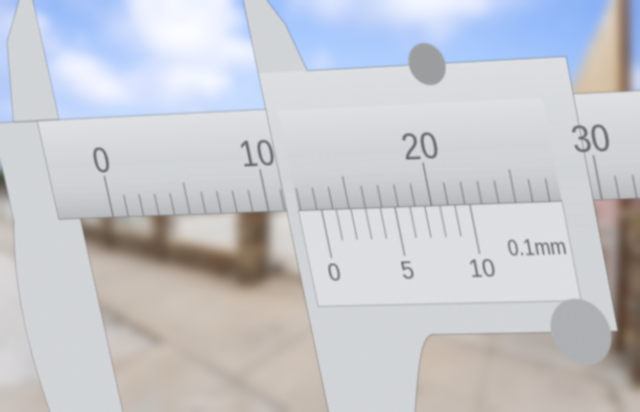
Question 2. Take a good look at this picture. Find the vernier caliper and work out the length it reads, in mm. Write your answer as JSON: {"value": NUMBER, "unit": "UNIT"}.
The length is {"value": 13.3, "unit": "mm"}
